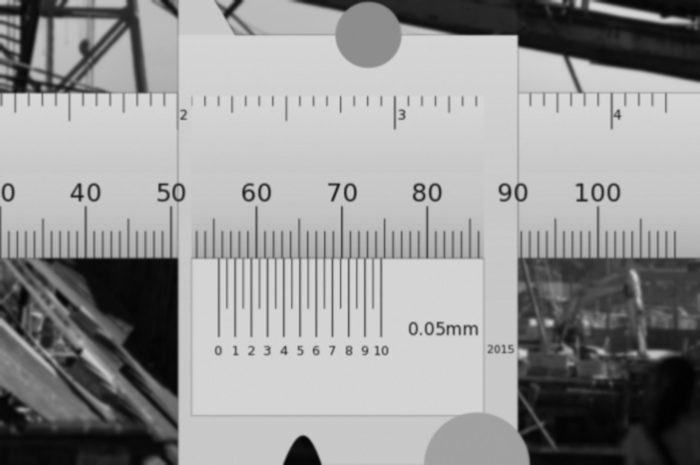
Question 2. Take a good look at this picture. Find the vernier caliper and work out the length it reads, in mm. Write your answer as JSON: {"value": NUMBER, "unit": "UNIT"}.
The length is {"value": 55.6, "unit": "mm"}
